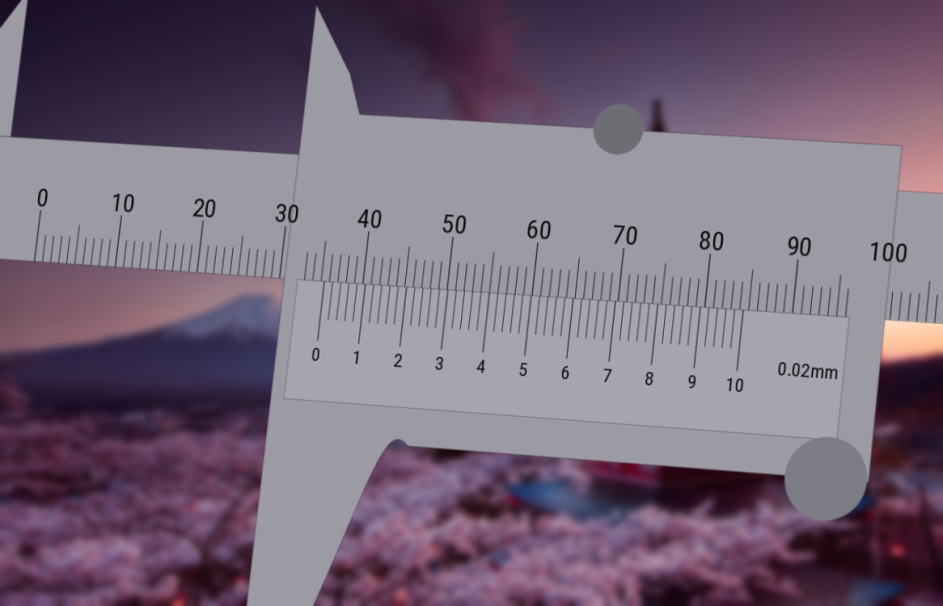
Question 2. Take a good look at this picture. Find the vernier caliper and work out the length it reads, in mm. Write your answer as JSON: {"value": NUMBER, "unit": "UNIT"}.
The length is {"value": 35.4, "unit": "mm"}
